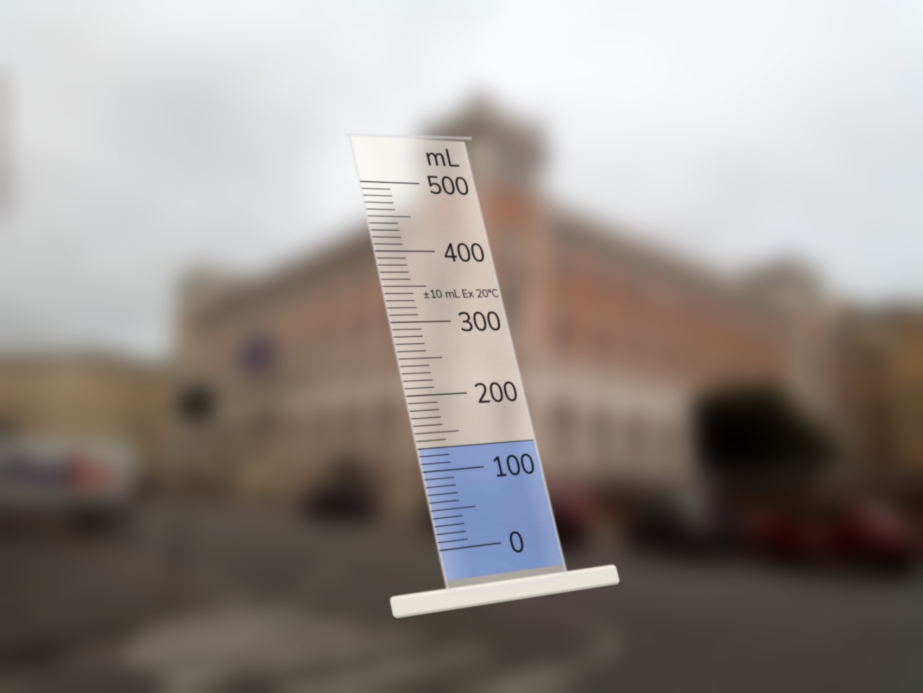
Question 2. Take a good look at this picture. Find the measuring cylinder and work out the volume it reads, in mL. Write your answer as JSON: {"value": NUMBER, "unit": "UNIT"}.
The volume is {"value": 130, "unit": "mL"}
